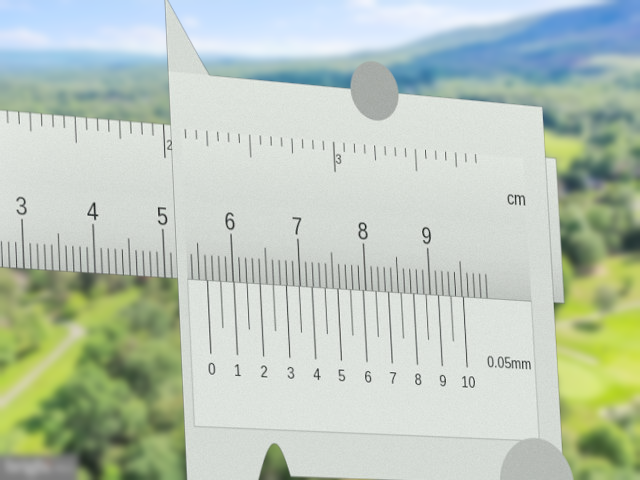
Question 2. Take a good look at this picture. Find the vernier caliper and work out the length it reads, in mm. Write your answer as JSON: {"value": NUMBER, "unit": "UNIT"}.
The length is {"value": 56.2, "unit": "mm"}
